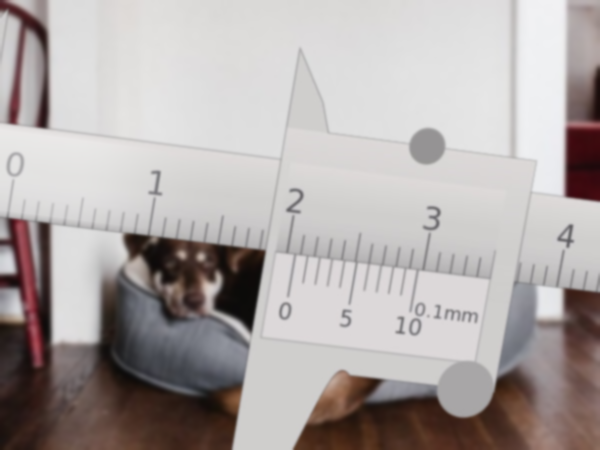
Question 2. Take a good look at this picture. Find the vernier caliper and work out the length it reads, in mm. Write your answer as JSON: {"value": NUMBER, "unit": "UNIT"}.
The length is {"value": 20.6, "unit": "mm"}
